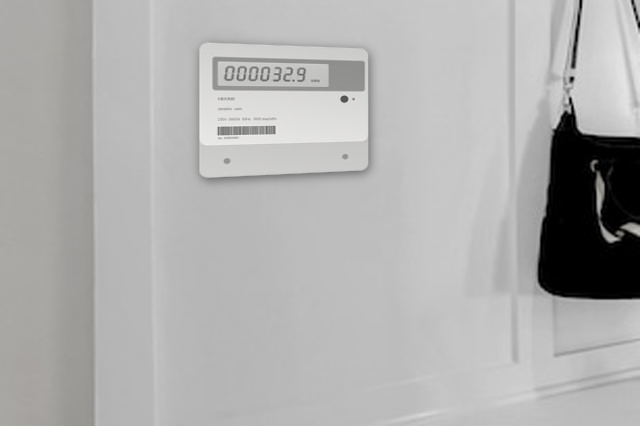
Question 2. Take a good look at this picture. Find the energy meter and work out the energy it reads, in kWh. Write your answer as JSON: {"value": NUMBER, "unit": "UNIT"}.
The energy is {"value": 32.9, "unit": "kWh"}
